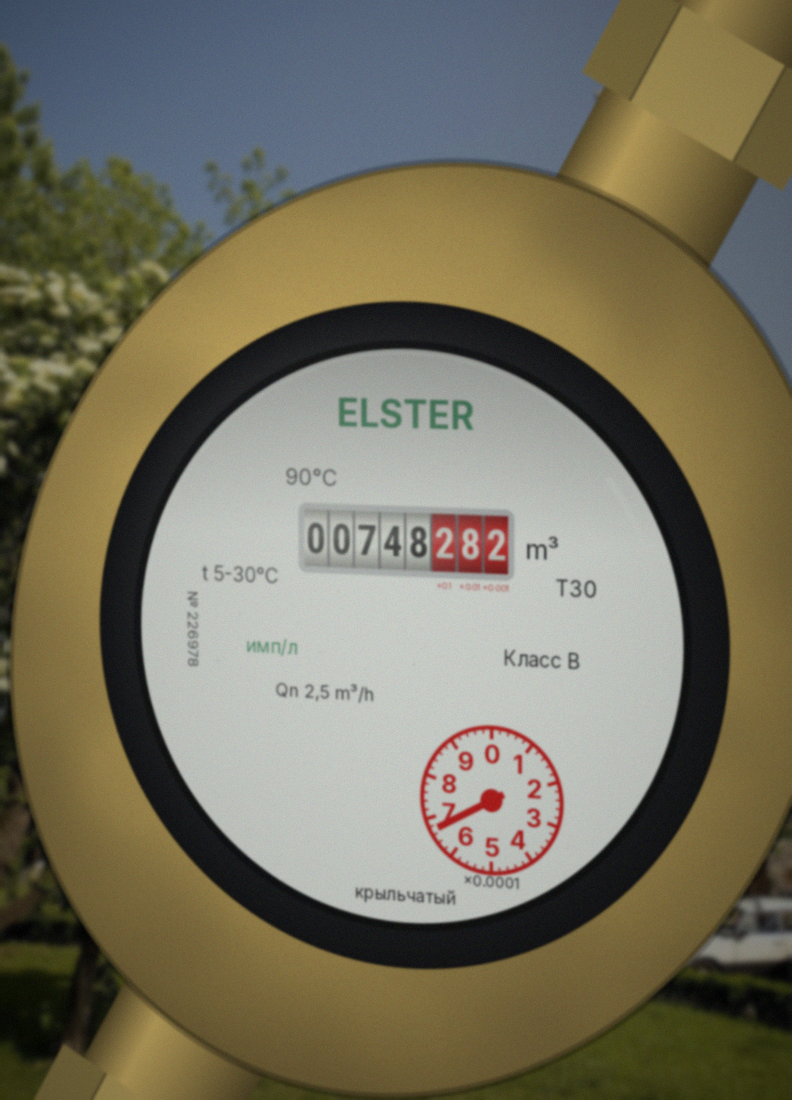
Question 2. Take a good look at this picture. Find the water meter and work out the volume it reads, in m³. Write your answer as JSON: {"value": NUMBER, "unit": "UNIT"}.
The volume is {"value": 748.2826, "unit": "m³"}
